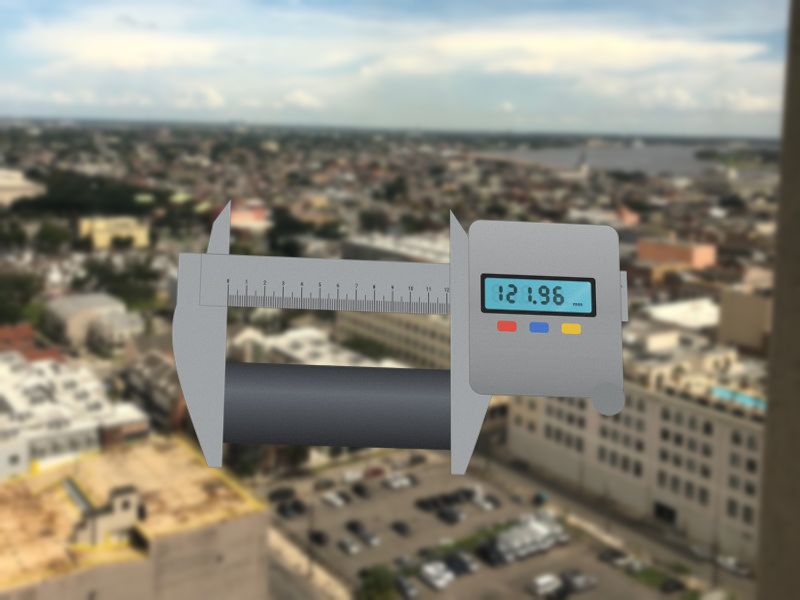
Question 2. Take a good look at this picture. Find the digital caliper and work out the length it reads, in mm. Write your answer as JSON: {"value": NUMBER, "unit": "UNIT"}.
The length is {"value": 121.96, "unit": "mm"}
